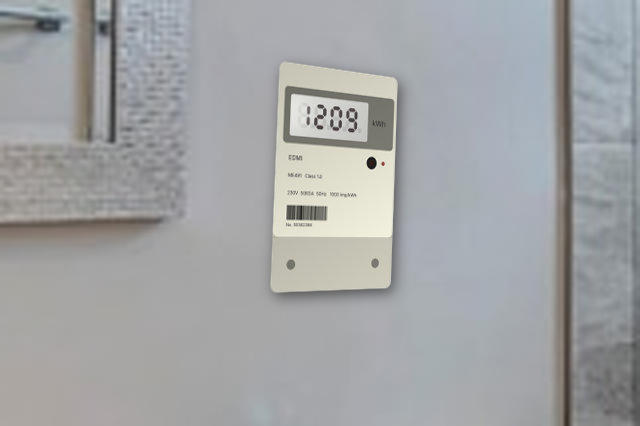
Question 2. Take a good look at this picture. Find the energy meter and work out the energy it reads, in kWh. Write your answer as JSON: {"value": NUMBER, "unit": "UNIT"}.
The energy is {"value": 1209, "unit": "kWh"}
